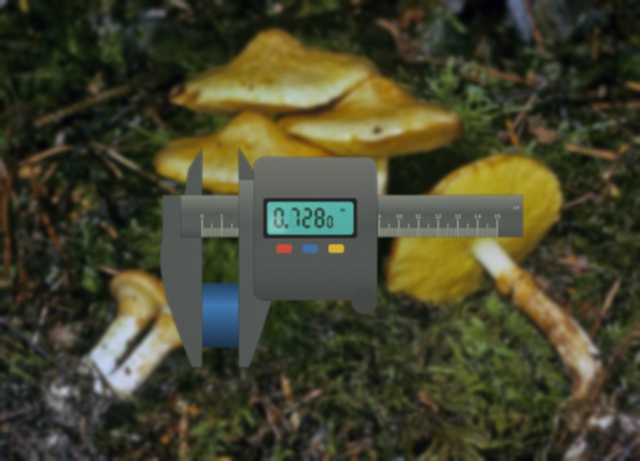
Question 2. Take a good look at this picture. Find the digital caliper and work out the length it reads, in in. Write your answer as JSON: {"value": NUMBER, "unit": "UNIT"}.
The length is {"value": 0.7280, "unit": "in"}
